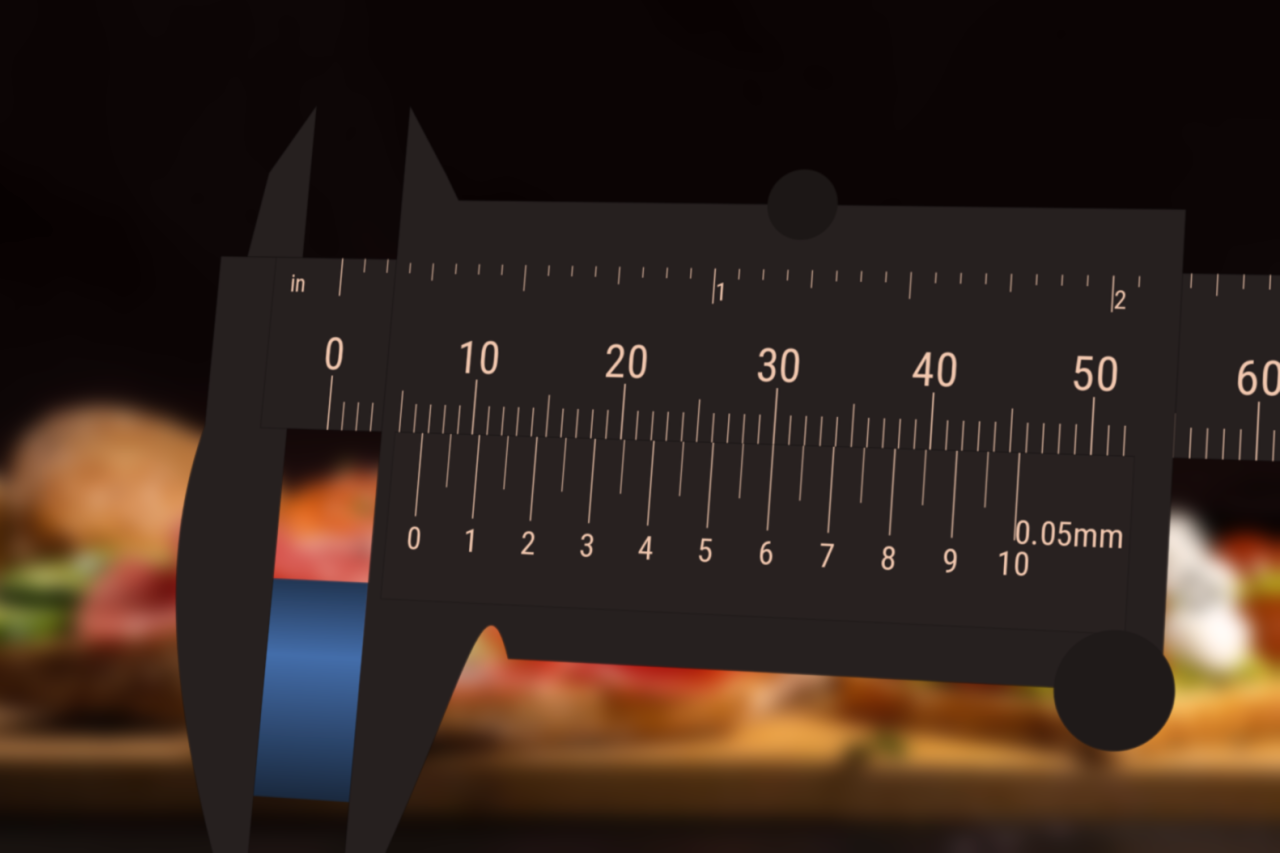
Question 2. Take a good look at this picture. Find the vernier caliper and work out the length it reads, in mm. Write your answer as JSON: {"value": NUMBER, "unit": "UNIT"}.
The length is {"value": 6.6, "unit": "mm"}
